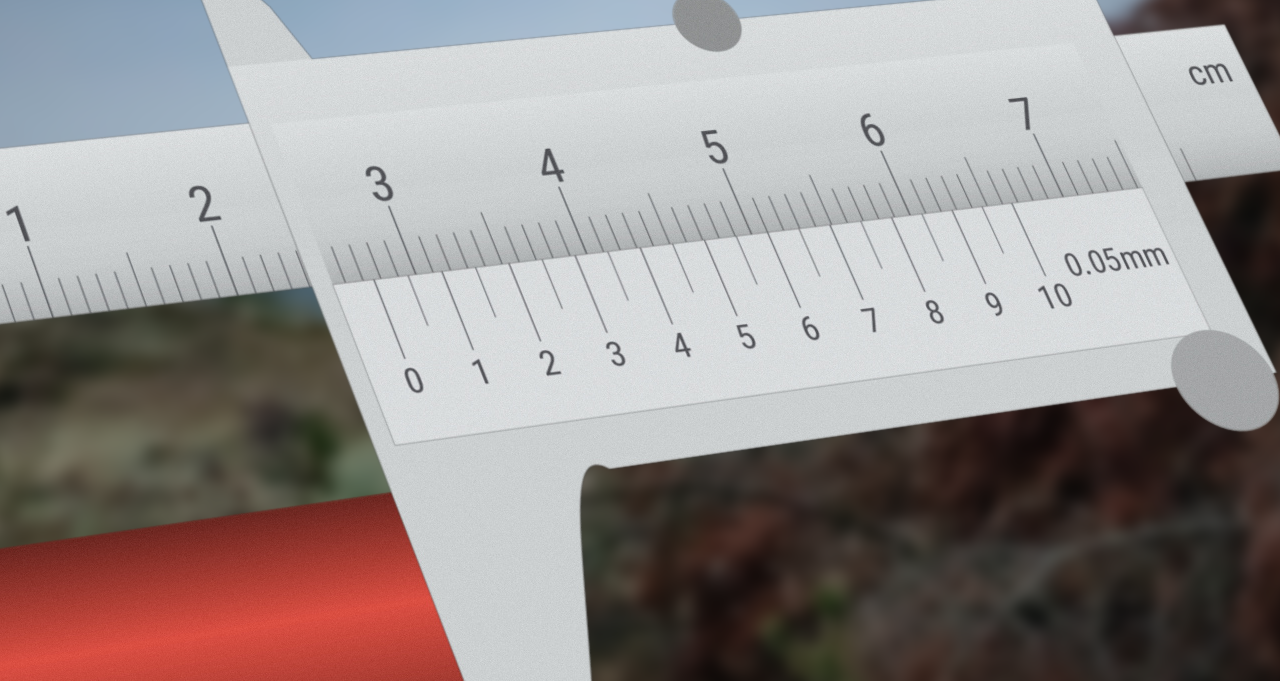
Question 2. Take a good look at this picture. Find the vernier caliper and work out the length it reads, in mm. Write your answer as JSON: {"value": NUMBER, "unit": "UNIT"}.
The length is {"value": 27.6, "unit": "mm"}
